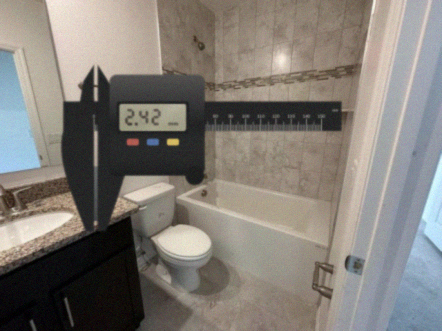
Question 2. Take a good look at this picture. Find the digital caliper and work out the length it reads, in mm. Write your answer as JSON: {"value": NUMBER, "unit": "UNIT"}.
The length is {"value": 2.42, "unit": "mm"}
